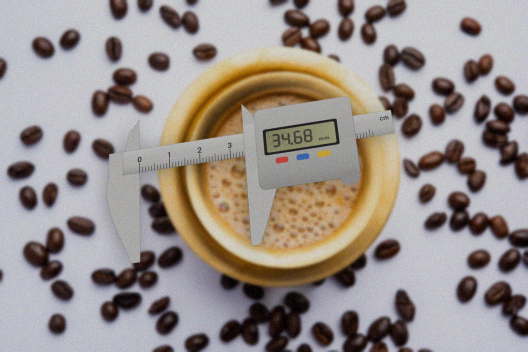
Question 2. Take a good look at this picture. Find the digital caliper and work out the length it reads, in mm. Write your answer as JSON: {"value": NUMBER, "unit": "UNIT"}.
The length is {"value": 34.68, "unit": "mm"}
